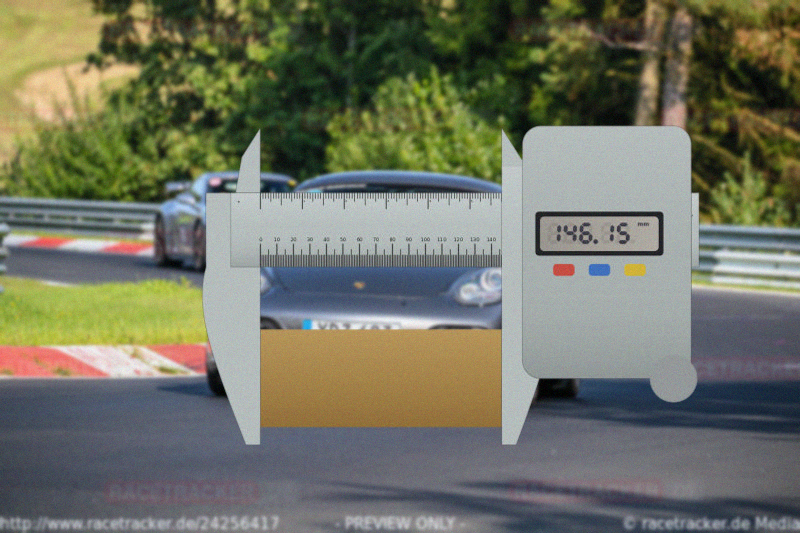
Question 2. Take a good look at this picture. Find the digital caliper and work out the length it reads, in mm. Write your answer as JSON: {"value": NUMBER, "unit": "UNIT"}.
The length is {"value": 146.15, "unit": "mm"}
